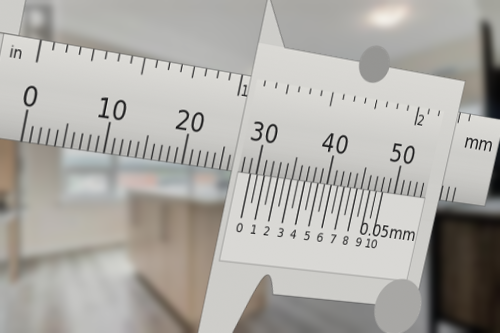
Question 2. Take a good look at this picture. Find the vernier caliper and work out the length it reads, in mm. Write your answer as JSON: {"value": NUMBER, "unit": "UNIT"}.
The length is {"value": 29.2, "unit": "mm"}
